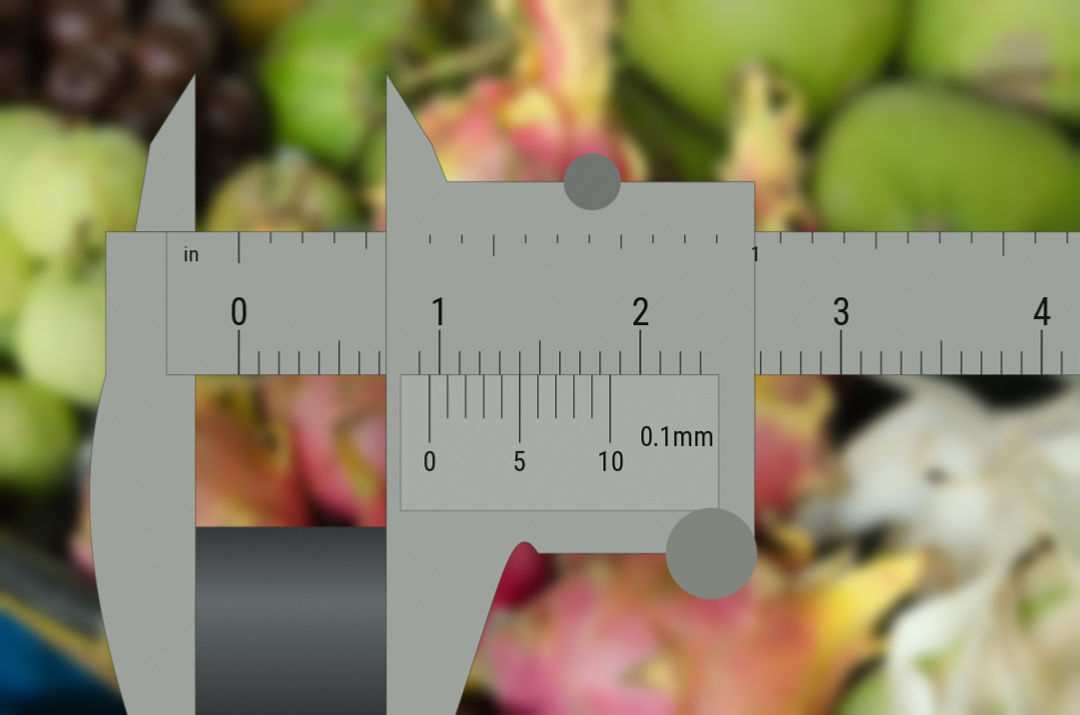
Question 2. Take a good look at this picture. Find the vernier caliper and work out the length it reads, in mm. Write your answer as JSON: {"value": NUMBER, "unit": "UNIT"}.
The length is {"value": 9.5, "unit": "mm"}
